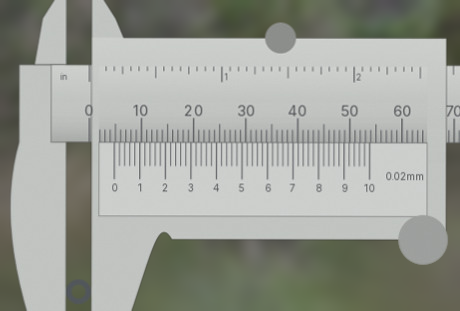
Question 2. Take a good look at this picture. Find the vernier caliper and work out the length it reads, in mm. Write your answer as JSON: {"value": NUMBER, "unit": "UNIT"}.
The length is {"value": 4.8, "unit": "mm"}
